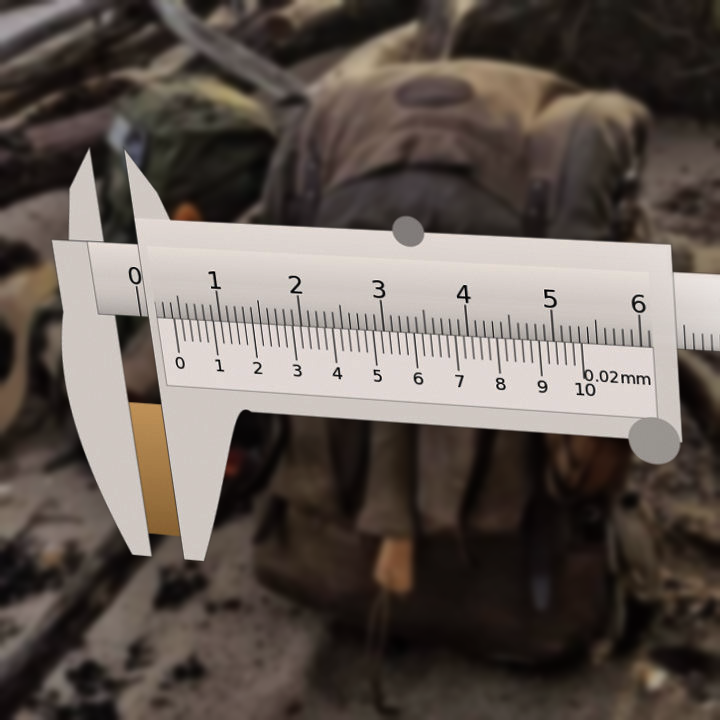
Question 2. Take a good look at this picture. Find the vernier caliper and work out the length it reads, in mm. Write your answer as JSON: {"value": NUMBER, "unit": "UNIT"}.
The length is {"value": 4.2, "unit": "mm"}
